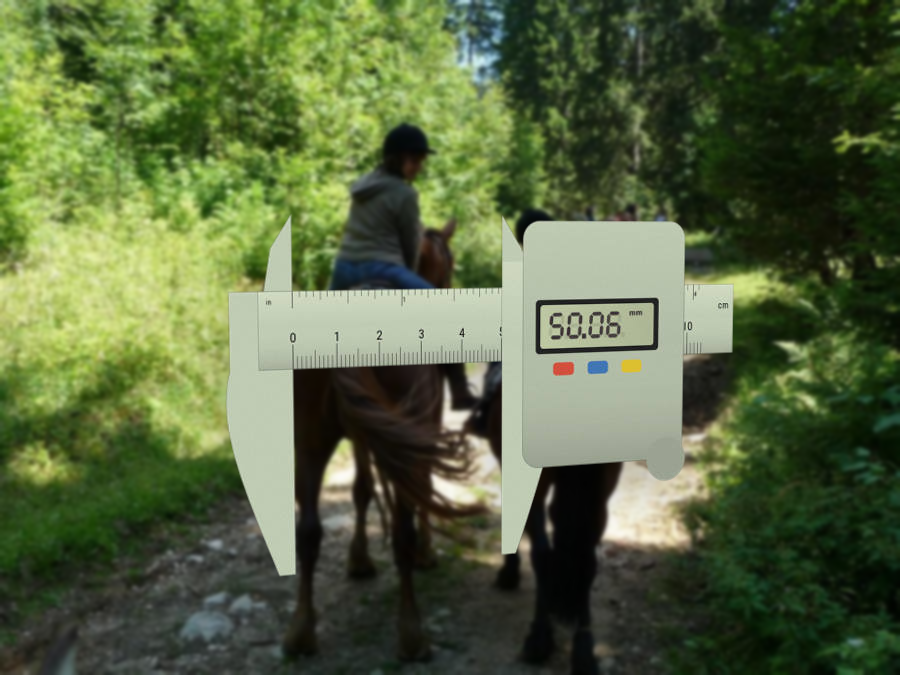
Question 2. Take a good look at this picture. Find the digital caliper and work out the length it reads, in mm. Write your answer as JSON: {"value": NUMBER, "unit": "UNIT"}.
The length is {"value": 50.06, "unit": "mm"}
